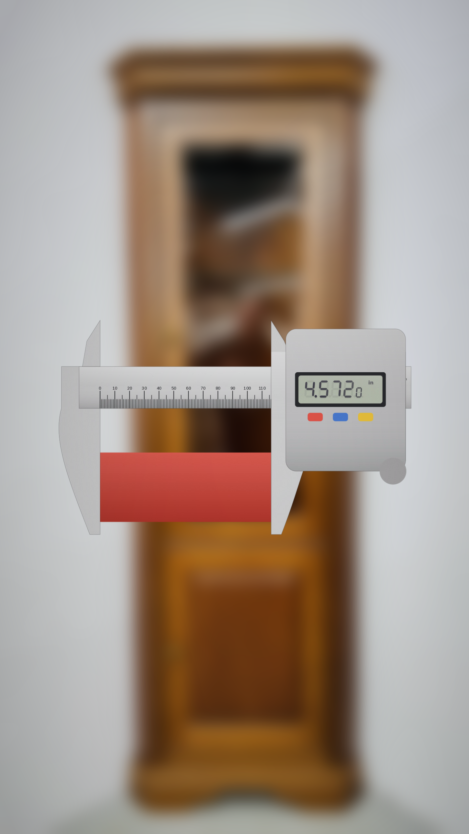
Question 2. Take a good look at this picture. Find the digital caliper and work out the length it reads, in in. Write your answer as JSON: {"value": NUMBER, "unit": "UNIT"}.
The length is {"value": 4.5720, "unit": "in"}
